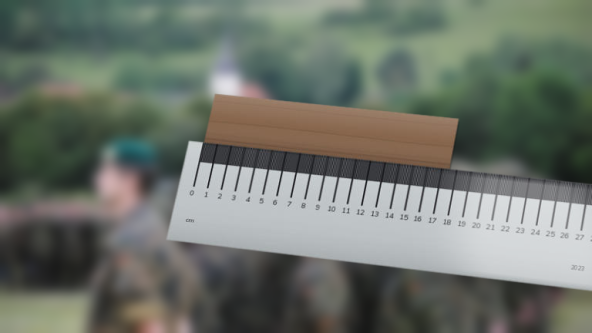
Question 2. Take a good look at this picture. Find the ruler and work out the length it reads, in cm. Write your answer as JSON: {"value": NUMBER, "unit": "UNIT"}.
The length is {"value": 17.5, "unit": "cm"}
